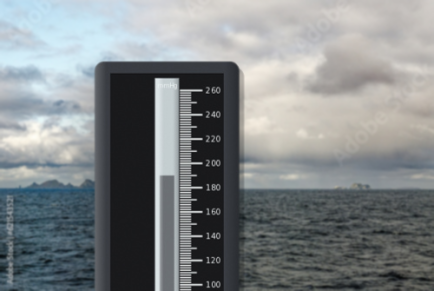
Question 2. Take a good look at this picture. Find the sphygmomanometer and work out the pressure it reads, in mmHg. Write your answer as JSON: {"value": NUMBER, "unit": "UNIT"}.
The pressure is {"value": 190, "unit": "mmHg"}
